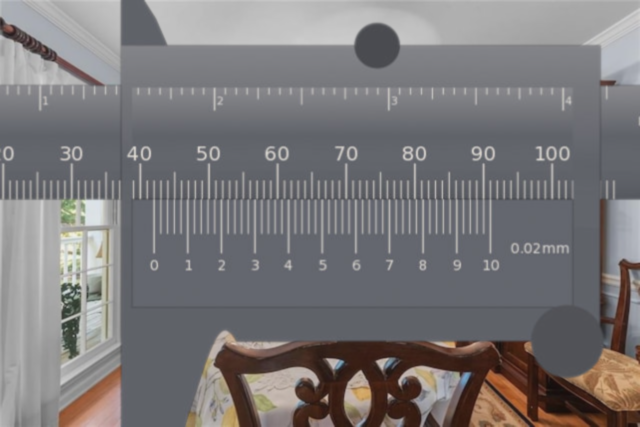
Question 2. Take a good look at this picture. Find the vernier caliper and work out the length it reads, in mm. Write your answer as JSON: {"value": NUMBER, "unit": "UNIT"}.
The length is {"value": 42.0, "unit": "mm"}
